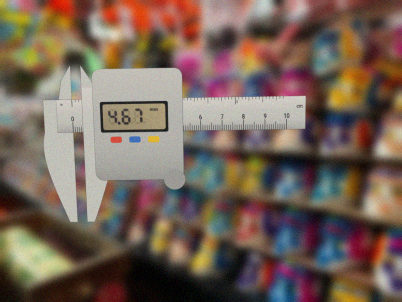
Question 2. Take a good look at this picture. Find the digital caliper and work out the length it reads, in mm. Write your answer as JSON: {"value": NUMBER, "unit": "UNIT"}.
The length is {"value": 4.67, "unit": "mm"}
